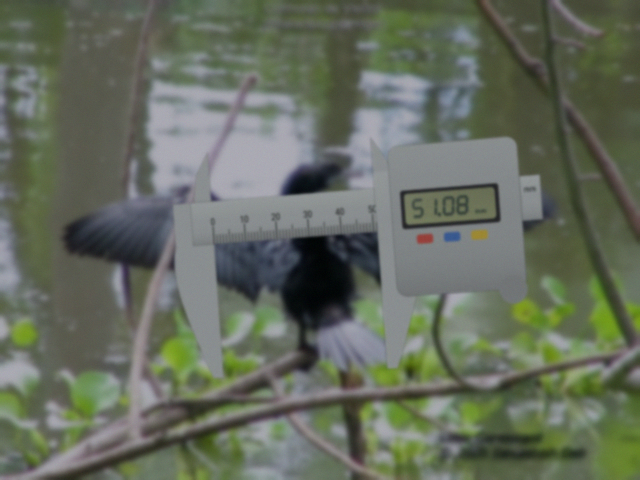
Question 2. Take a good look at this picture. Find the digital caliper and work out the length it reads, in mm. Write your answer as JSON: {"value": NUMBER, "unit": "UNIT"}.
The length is {"value": 51.08, "unit": "mm"}
